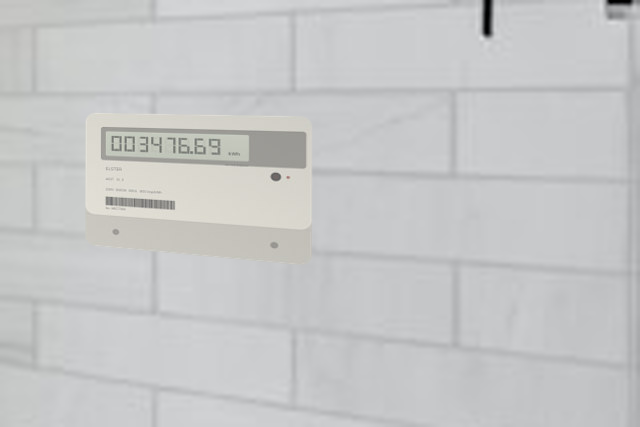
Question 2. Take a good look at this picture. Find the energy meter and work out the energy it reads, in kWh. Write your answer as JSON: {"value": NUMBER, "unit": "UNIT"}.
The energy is {"value": 3476.69, "unit": "kWh"}
